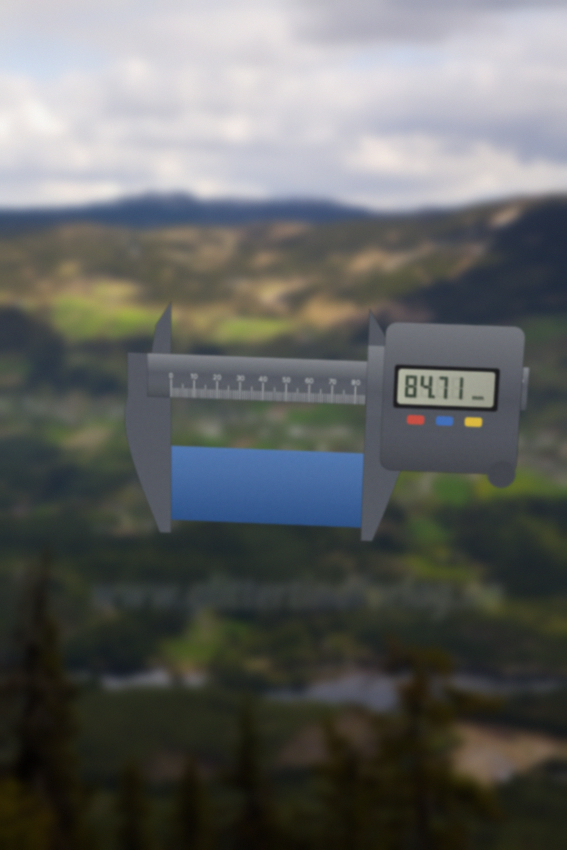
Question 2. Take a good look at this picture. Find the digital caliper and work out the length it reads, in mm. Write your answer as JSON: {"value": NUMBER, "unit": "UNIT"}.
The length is {"value": 84.71, "unit": "mm"}
